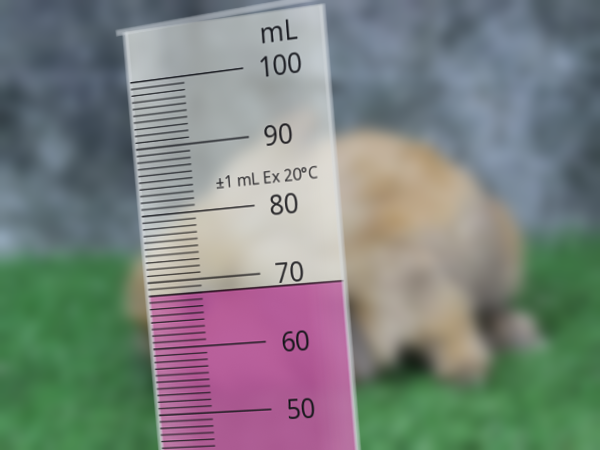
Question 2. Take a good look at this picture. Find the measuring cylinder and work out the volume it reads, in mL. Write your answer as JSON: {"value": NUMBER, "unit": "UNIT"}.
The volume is {"value": 68, "unit": "mL"}
